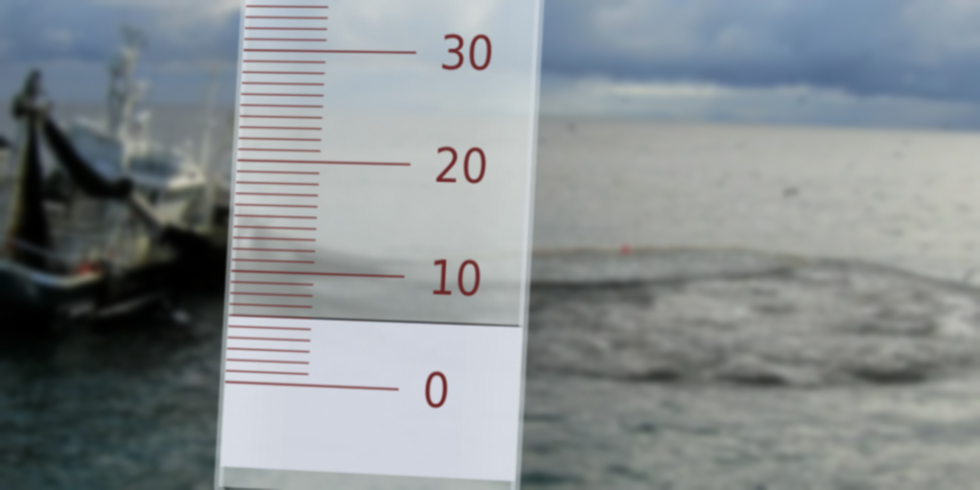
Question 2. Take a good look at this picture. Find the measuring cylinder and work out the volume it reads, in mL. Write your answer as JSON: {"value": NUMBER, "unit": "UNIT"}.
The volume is {"value": 6, "unit": "mL"}
